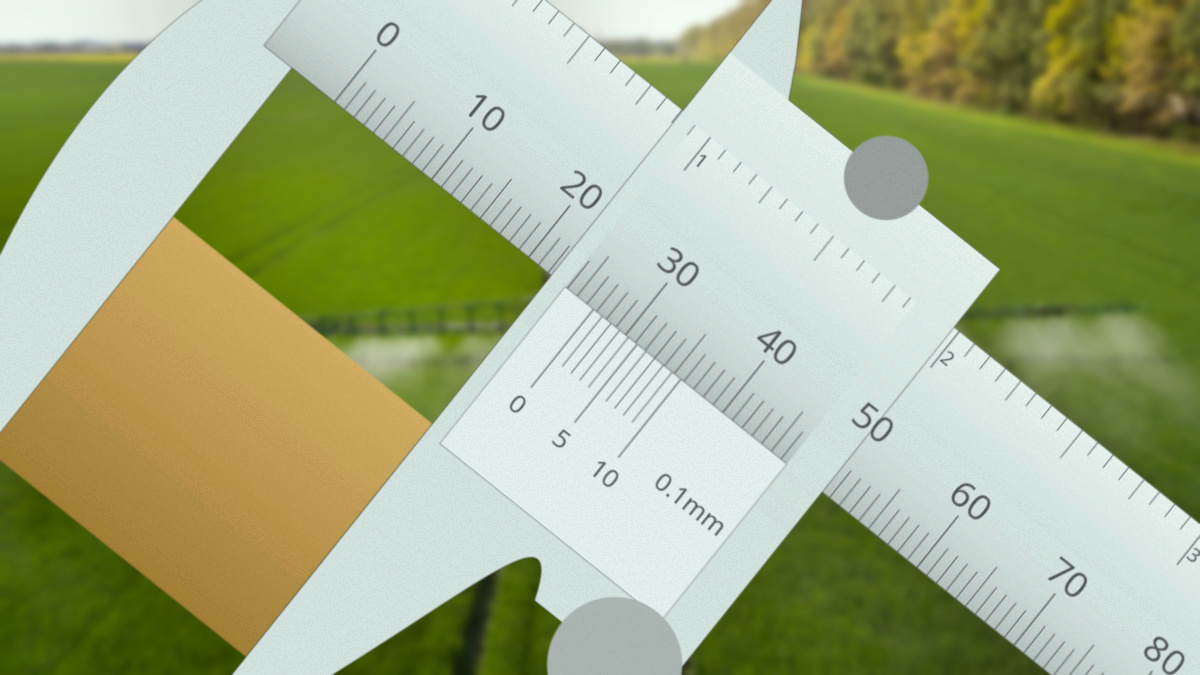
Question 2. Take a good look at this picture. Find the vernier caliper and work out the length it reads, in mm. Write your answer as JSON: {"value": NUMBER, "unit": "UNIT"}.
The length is {"value": 26.7, "unit": "mm"}
